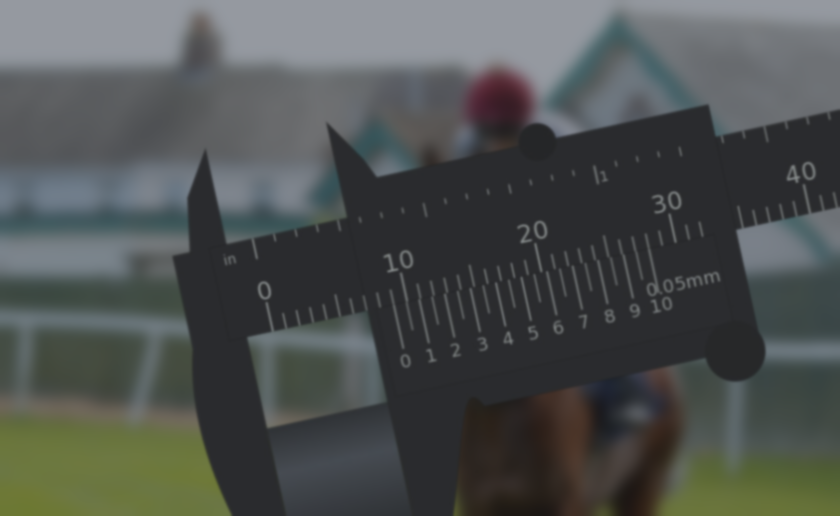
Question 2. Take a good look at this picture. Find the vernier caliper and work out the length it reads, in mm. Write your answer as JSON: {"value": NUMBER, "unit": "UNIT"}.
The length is {"value": 9.0, "unit": "mm"}
